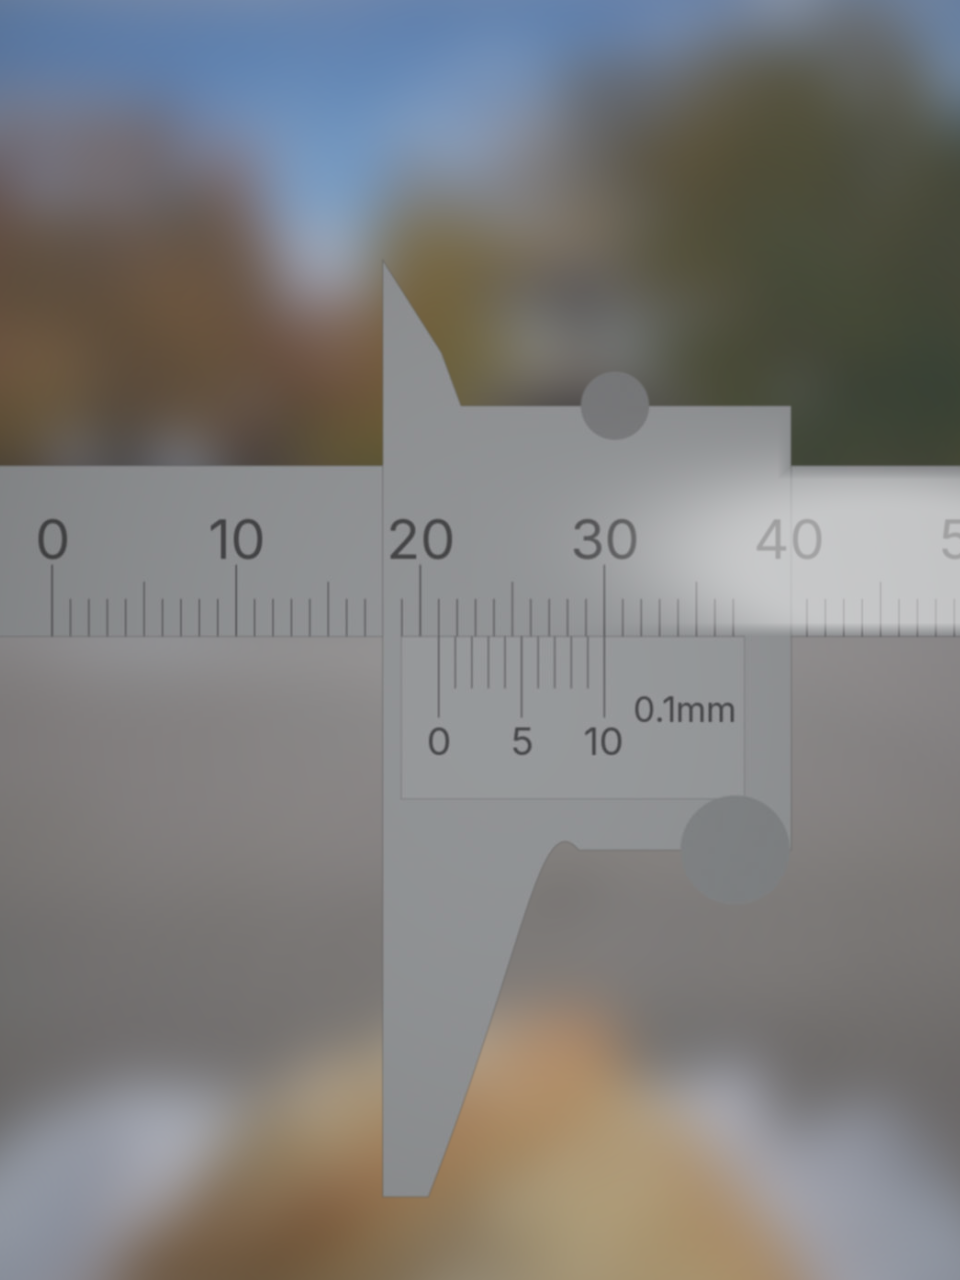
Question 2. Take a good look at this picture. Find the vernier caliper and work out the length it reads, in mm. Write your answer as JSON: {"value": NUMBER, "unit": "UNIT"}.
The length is {"value": 21.0, "unit": "mm"}
